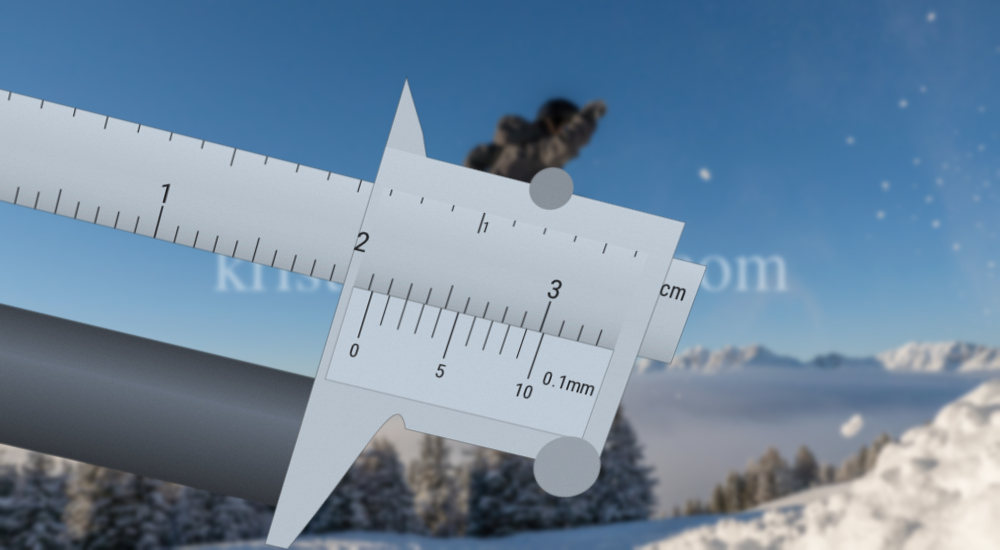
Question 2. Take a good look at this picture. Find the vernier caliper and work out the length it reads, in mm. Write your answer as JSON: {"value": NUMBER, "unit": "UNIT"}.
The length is {"value": 21.2, "unit": "mm"}
